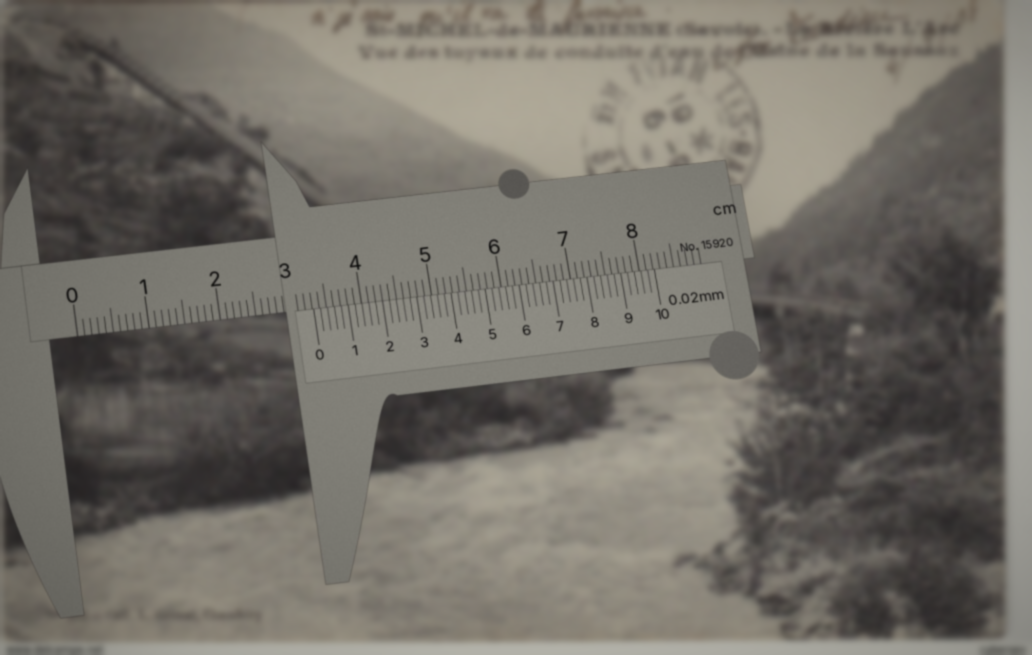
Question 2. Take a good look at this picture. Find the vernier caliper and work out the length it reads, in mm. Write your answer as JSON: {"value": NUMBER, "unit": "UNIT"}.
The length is {"value": 33.2, "unit": "mm"}
